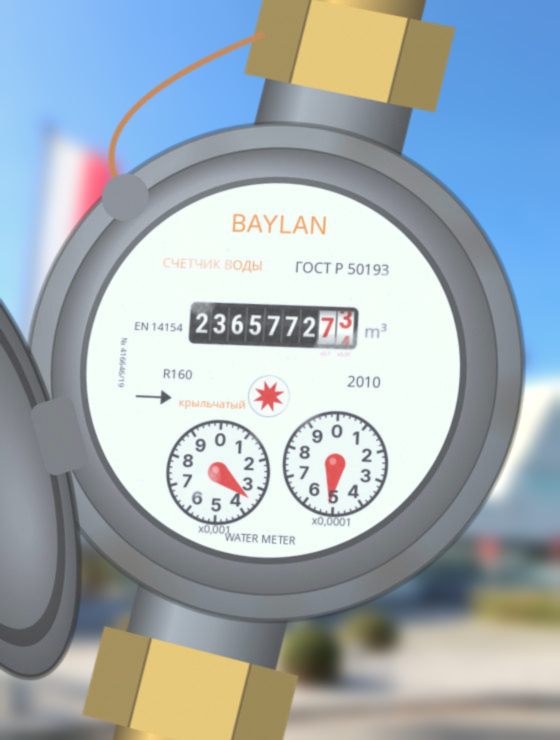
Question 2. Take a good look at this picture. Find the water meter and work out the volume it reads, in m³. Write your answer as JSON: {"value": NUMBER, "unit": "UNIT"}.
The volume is {"value": 2365772.7335, "unit": "m³"}
